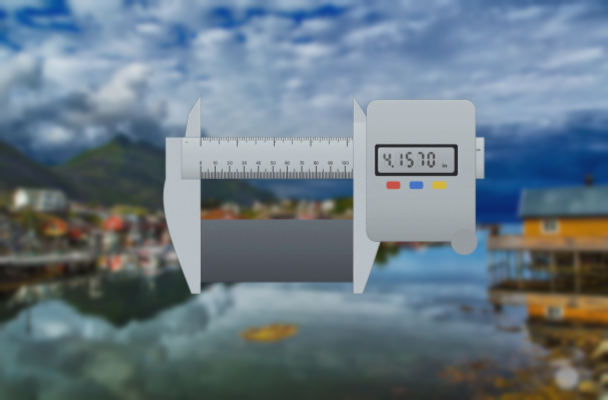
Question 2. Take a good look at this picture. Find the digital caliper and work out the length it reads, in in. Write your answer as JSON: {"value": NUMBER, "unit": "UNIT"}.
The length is {"value": 4.1570, "unit": "in"}
